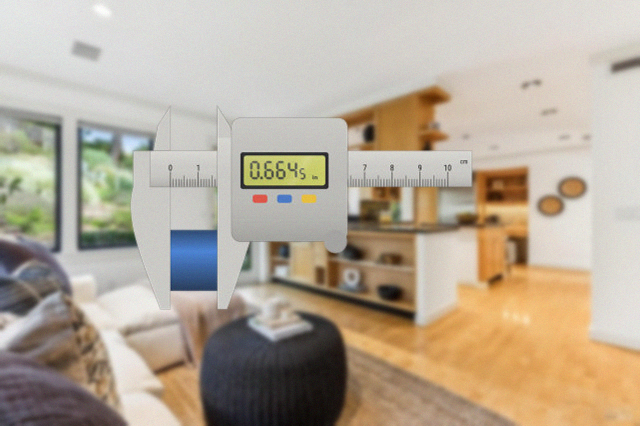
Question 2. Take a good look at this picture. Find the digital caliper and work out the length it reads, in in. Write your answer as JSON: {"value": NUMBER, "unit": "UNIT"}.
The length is {"value": 0.6645, "unit": "in"}
